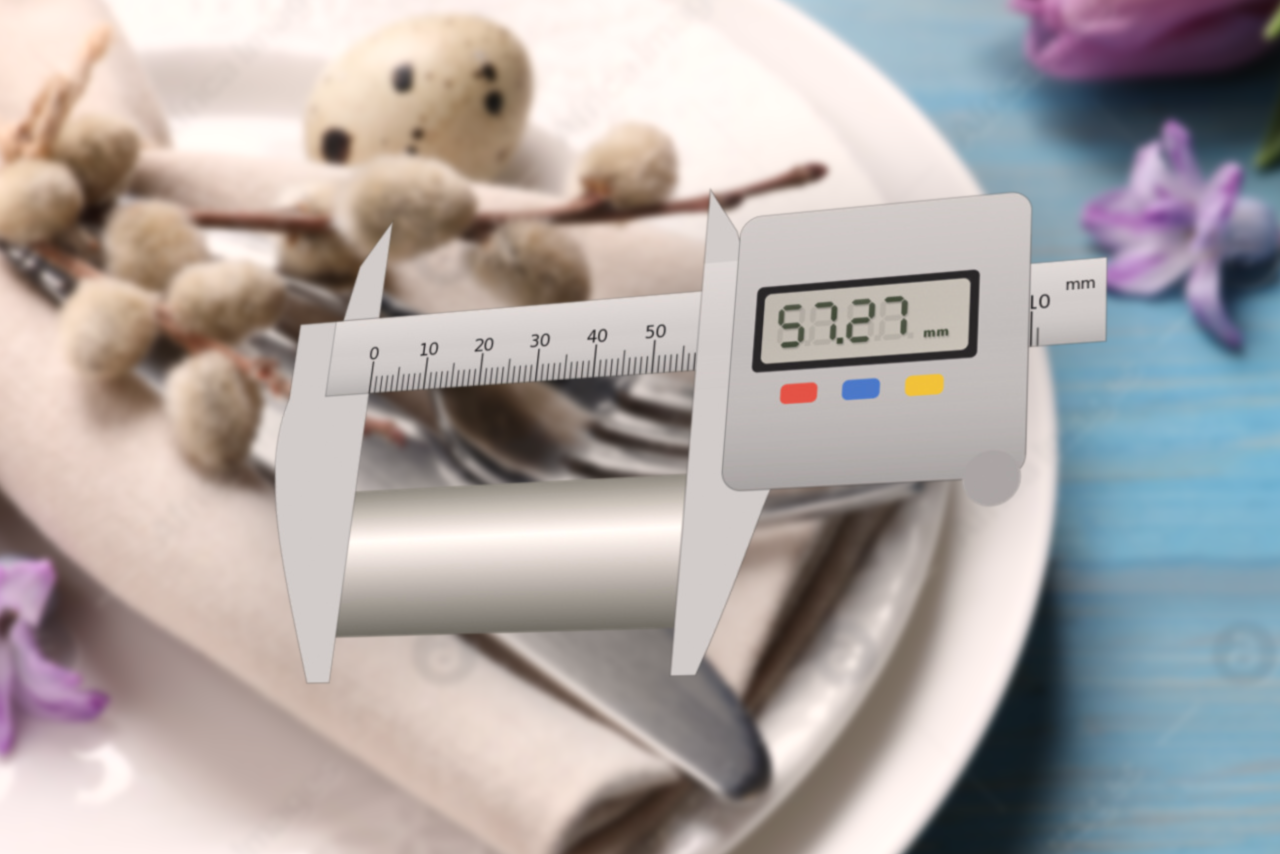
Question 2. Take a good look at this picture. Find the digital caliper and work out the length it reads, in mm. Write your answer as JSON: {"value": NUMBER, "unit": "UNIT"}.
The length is {"value": 57.27, "unit": "mm"}
